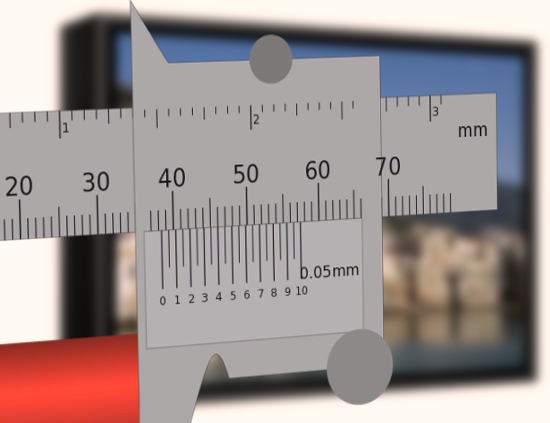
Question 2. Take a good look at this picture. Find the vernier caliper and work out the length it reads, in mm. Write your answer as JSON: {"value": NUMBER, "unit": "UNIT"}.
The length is {"value": 38.4, "unit": "mm"}
